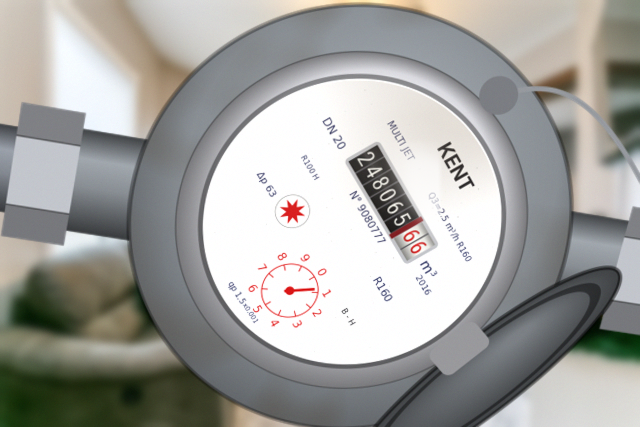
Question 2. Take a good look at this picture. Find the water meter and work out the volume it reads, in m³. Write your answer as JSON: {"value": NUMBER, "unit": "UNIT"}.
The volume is {"value": 248065.660, "unit": "m³"}
